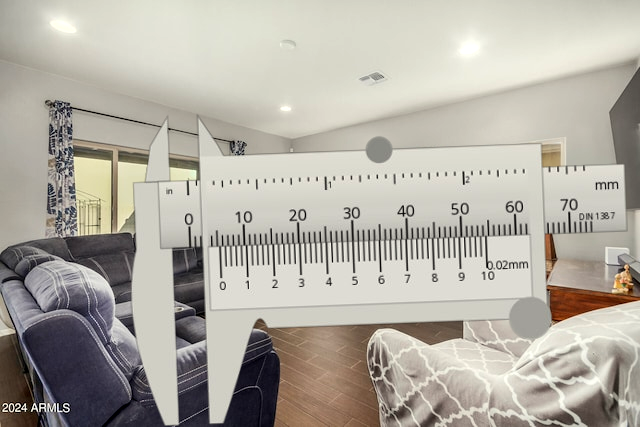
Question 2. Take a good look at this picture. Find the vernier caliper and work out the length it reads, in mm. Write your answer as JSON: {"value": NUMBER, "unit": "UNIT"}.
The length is {"value": 5.5, "unit": "mm"}
